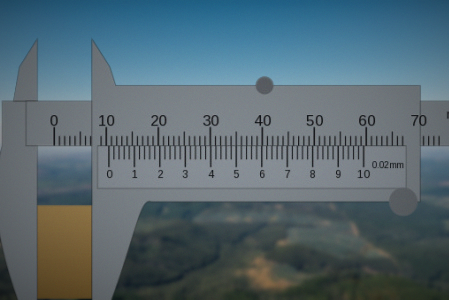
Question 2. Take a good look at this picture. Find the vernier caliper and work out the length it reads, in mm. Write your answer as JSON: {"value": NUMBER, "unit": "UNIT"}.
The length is {"value": 10.5, "unit": "mm"}
